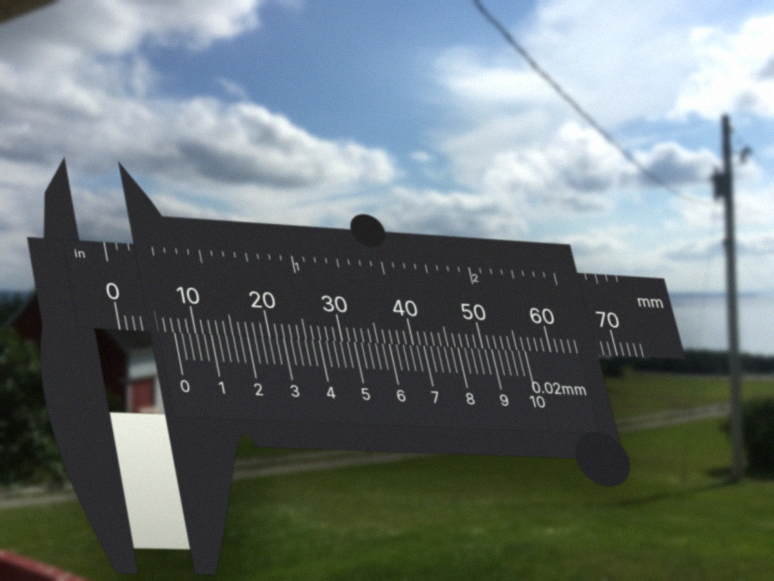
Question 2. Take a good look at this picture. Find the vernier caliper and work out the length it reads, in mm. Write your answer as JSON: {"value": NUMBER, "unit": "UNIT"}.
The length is {"value": 7.2, "unit": "mm"}
